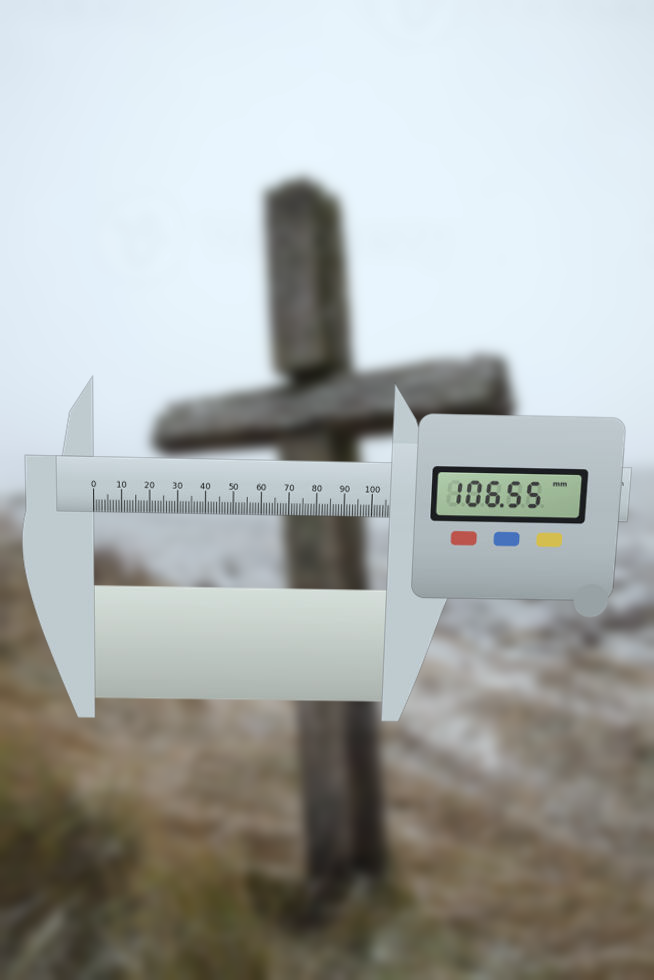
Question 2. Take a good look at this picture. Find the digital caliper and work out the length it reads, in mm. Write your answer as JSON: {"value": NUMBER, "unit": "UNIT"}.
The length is {"value": 106.55, "unit": "mm"}
